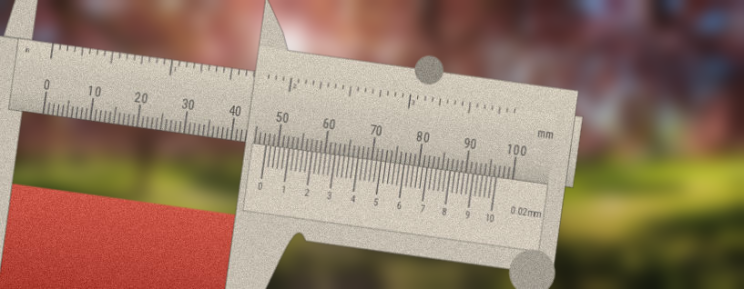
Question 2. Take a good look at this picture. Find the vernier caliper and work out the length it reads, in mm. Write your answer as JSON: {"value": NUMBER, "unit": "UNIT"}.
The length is {"value": 47.5, "unit": "mm"}
